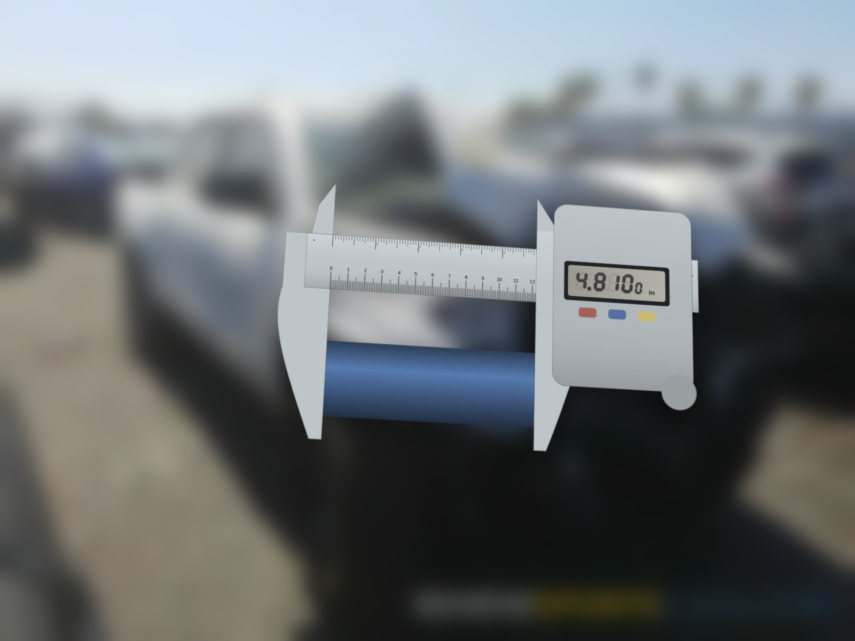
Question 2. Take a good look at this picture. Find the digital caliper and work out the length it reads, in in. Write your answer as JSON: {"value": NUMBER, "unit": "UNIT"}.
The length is {"value": 4.8100, "unit": "in"}
